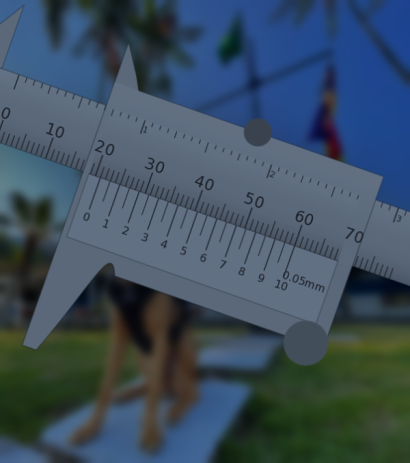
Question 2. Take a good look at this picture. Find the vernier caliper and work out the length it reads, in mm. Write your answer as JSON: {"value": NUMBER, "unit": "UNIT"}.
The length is {"value": 21.0, "unit": "mm"}
